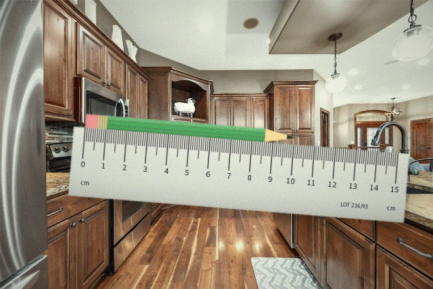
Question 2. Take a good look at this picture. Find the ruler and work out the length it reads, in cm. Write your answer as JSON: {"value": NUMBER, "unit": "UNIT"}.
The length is {"value": 10, "unit": "cm"}
